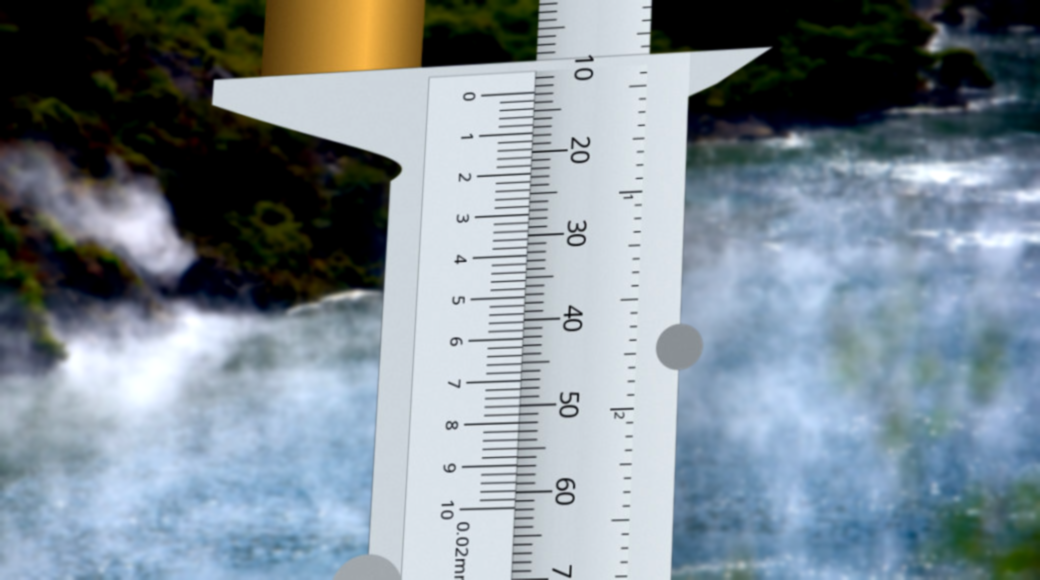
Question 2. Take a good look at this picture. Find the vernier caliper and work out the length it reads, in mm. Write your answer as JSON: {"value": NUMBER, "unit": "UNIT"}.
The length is {"value": 12.8, "unit": "mm"}
